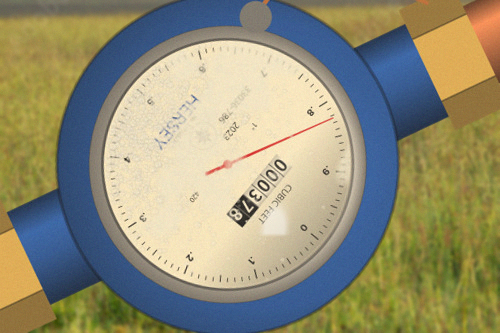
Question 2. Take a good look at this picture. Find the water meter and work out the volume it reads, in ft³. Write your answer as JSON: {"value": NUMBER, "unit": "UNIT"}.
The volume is {"value": 377.82, "unit": "ft³"}
